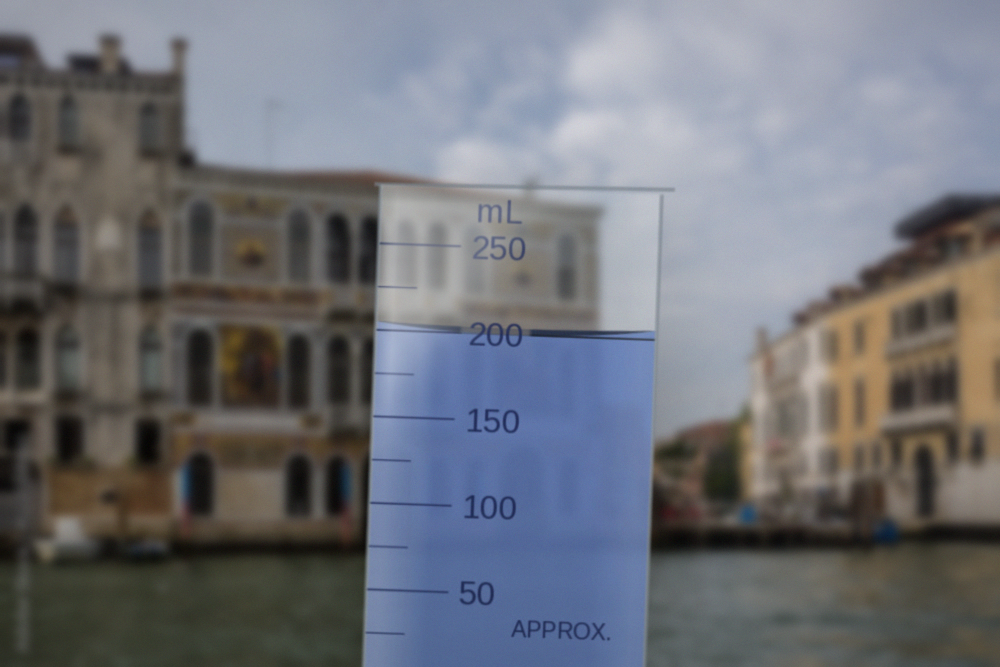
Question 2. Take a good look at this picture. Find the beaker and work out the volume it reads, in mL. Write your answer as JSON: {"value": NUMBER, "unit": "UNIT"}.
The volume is {"value": 200, "unit": "mL"}
